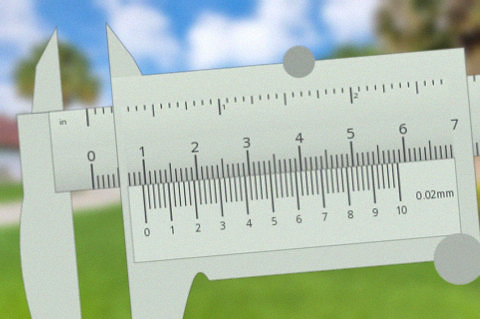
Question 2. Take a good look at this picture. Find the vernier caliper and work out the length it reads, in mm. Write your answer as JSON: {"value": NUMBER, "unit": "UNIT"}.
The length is {"value": 9.5, "unit": "mm"}
